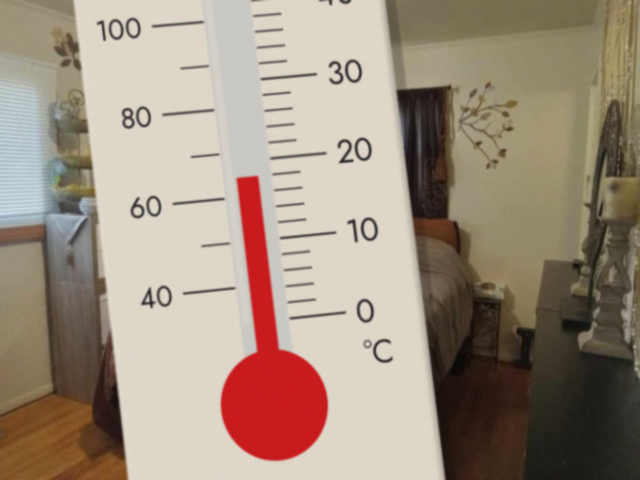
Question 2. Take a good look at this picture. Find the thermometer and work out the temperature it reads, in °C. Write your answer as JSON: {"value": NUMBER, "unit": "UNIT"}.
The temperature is {"value": 18, "unit": "°C"}
